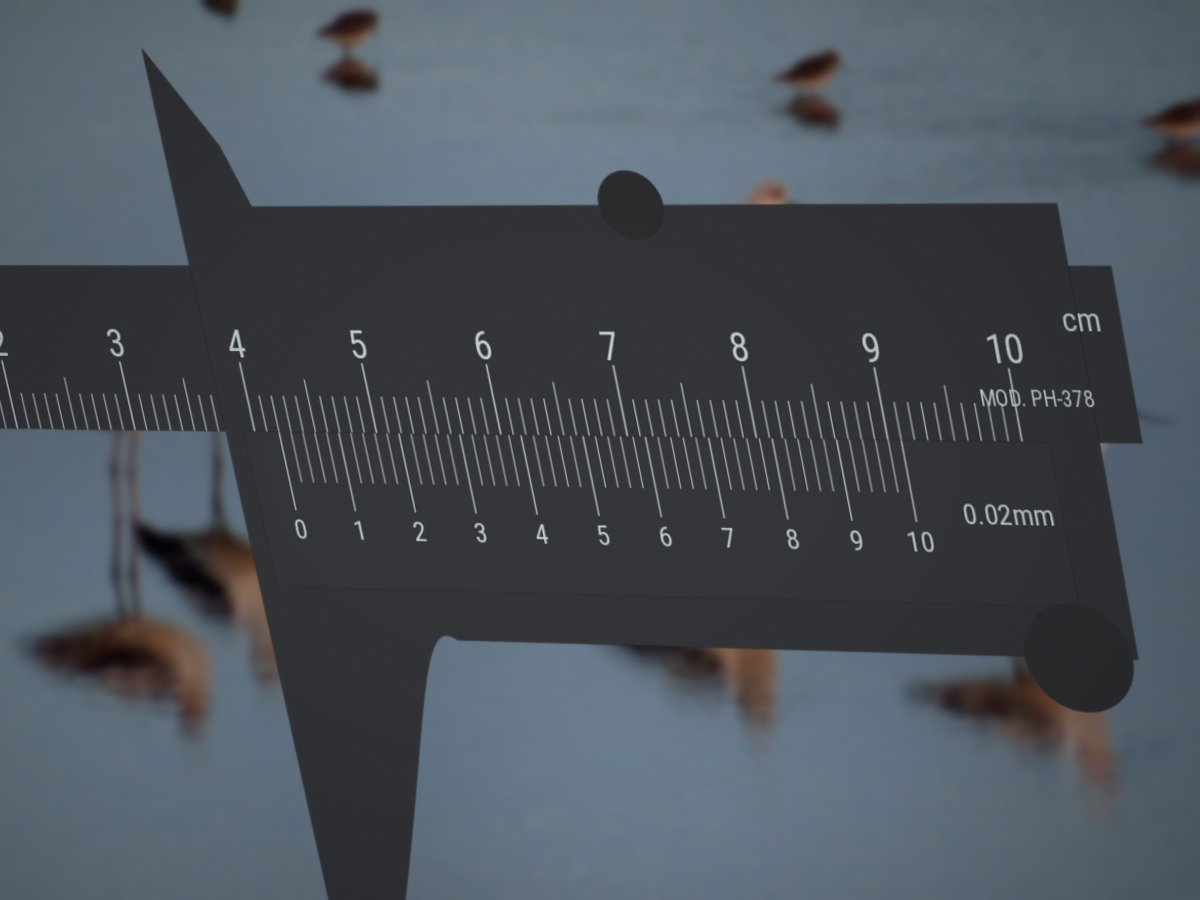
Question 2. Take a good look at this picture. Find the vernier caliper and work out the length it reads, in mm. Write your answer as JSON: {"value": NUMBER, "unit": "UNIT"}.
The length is {"value": 42.0, "unit": "mm"}
